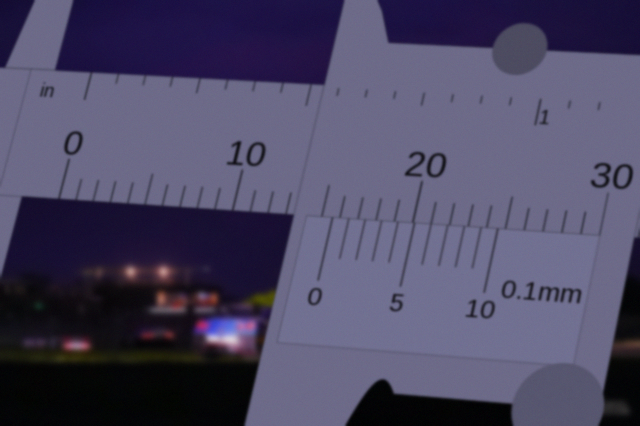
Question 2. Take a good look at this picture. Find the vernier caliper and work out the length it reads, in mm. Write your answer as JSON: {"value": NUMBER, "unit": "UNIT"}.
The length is {"value": 15.6, "unit": "mm"}
